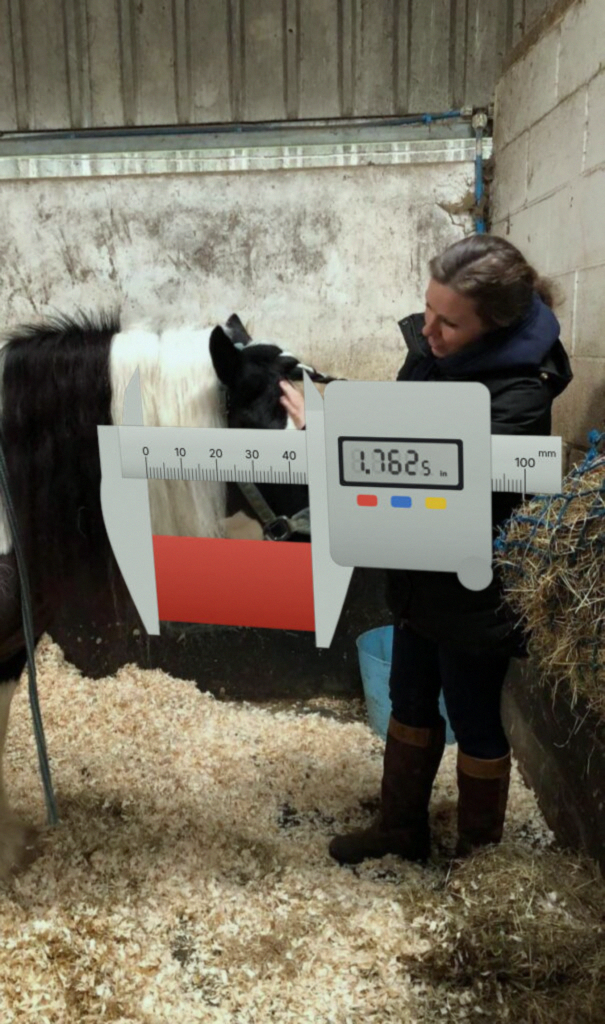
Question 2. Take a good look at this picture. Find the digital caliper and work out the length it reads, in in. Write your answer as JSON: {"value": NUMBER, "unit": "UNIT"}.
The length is {"value": 1.7625, "unit": "in"}
